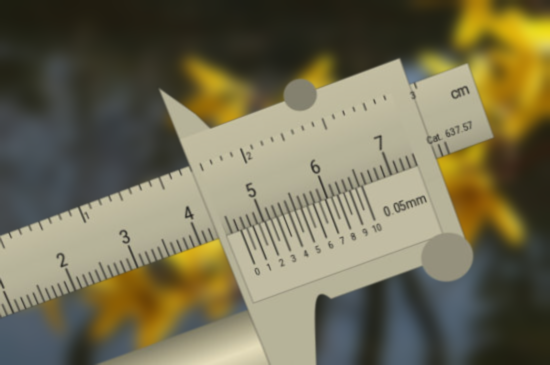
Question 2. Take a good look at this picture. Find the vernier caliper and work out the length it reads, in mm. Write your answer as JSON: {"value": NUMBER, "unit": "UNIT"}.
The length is {"value": 46.4, "unit": "mm"}
